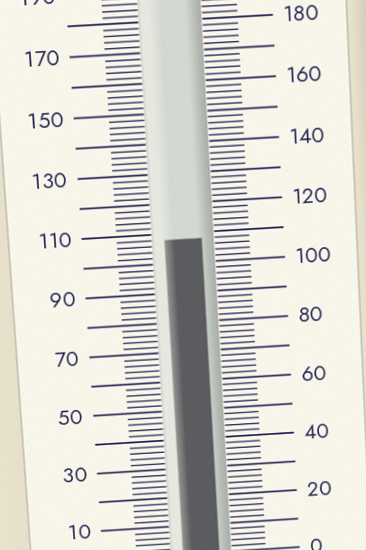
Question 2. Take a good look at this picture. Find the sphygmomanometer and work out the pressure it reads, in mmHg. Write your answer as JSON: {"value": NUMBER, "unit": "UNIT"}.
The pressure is {"value": 108, "unit": "mmHg"}
